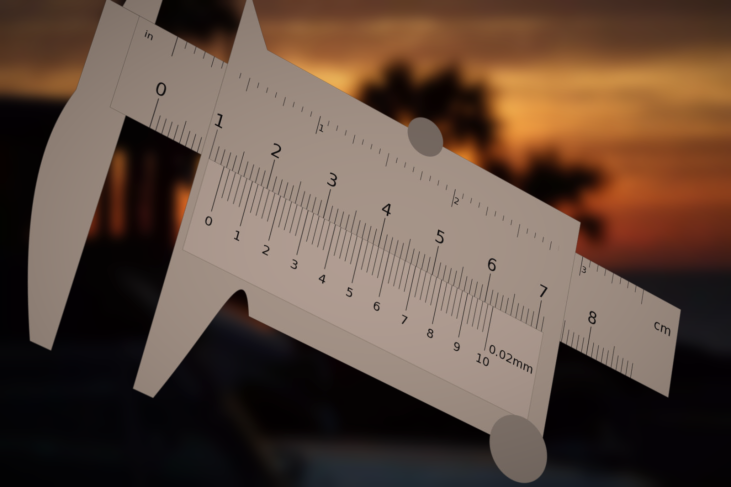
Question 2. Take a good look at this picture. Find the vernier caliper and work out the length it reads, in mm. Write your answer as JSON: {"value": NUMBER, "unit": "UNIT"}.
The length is {"value": 12.6, "unit": "mm"}
